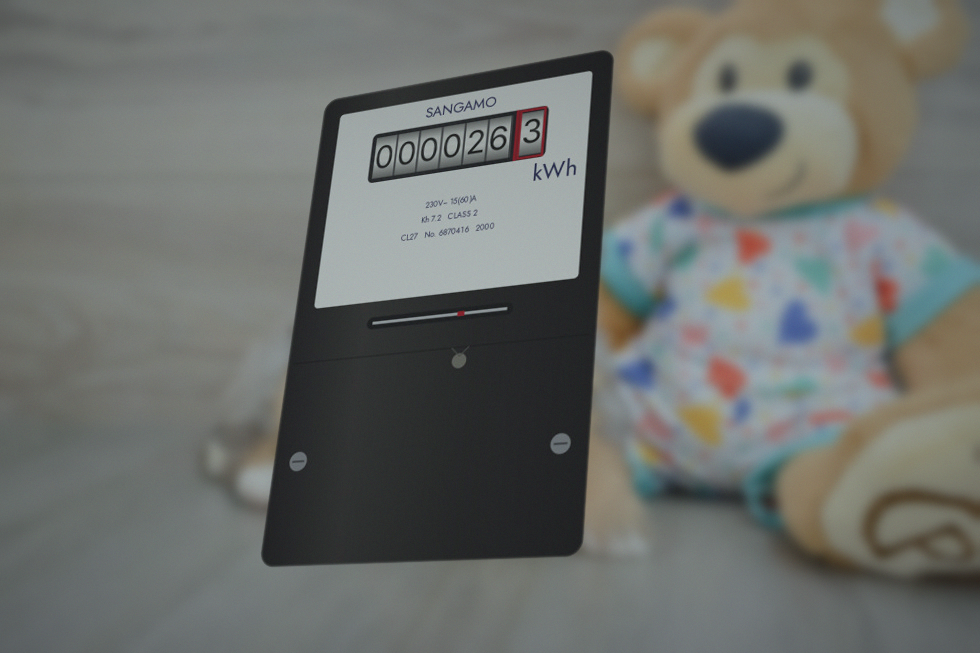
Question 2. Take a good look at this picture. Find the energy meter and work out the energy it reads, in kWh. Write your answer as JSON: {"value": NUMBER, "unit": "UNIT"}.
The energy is {"value": 26.3, "unit": "kWh"}
